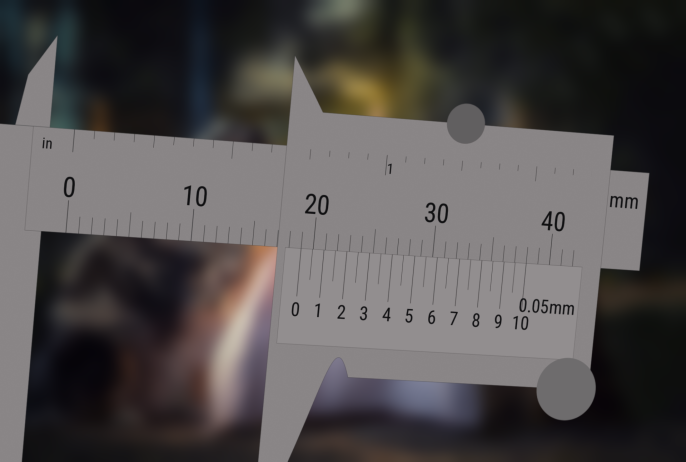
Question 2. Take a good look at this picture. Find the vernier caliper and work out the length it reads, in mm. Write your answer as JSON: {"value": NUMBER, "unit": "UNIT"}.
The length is {"value": 19.0, "unit": "mm"}
